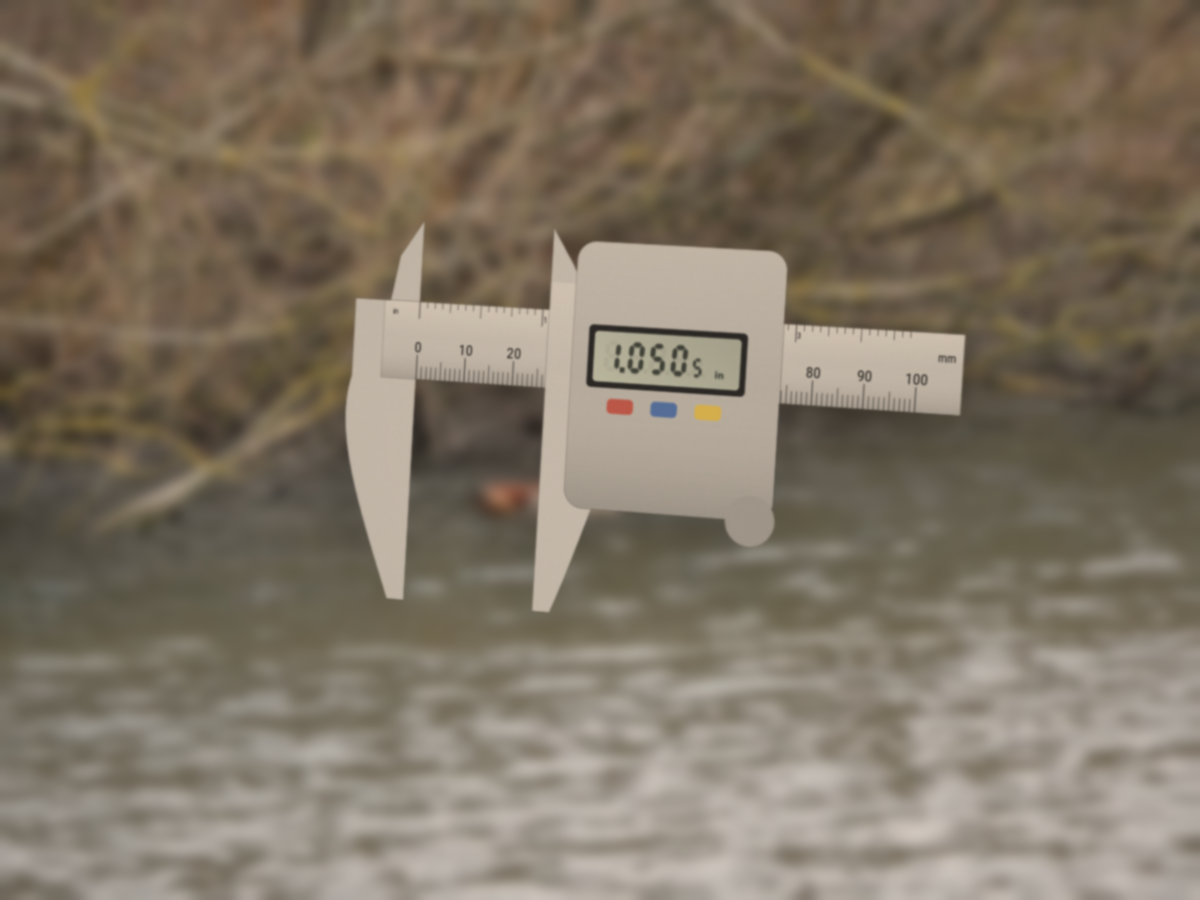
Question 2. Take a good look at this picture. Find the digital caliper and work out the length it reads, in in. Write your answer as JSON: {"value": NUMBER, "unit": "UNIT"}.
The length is {"value": 1.0505, "unit": "in"}
